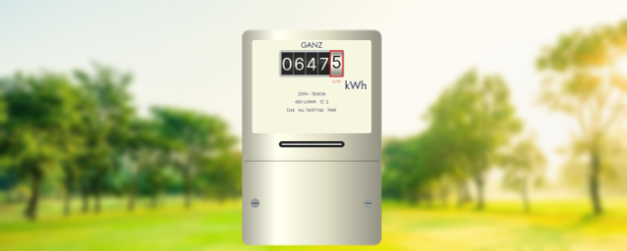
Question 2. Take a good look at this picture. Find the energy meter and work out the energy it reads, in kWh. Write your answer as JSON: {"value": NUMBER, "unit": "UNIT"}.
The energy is {"value": 647.5, "unit": "kWh"}
